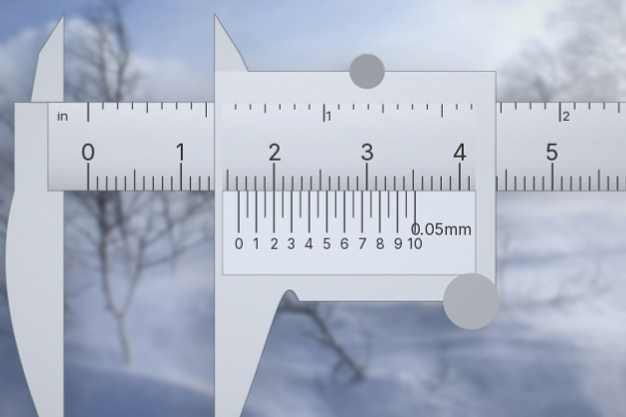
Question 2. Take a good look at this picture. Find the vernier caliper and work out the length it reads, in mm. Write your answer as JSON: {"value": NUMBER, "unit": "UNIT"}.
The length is {"value": 16.2, "unit": "mm"}
